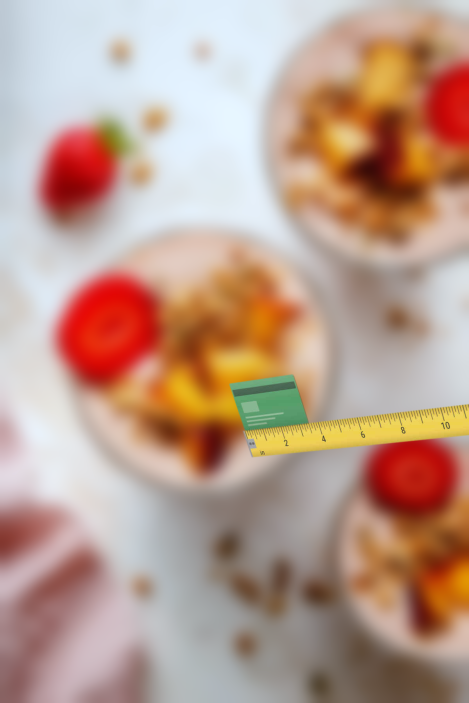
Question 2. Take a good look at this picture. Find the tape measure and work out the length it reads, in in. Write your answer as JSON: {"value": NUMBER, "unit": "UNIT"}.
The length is {"value": 3.5, "unit": "in"}
